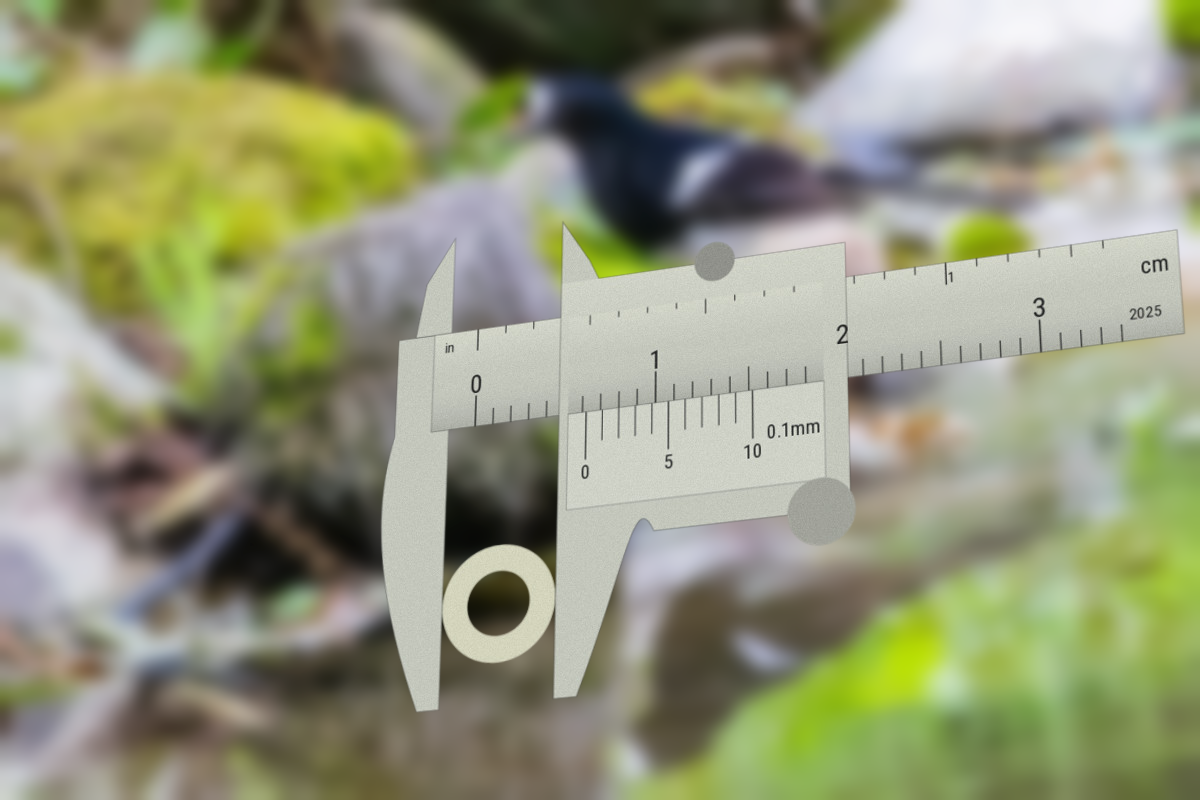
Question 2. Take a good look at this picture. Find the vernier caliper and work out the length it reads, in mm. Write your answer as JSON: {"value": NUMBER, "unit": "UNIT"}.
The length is {"value": 6.2, "unit": "mm"}
